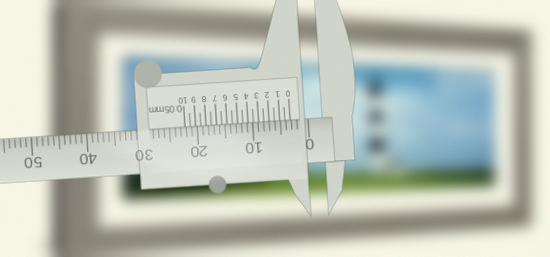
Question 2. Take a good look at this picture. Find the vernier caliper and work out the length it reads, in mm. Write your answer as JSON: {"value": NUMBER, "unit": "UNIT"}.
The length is {"value": 3.2, "unit": "mm"}
